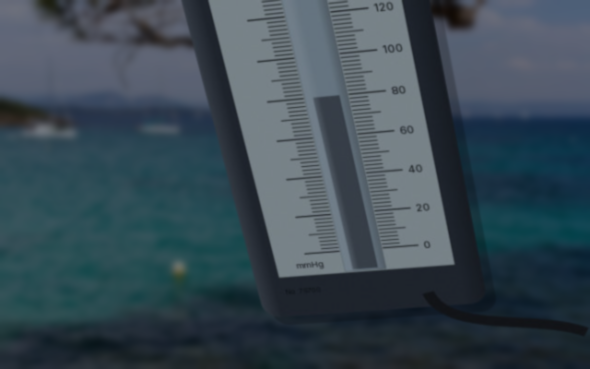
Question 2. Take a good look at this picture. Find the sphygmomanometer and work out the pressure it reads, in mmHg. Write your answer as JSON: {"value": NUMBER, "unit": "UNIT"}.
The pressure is {"value": 80, "unit": "mmHg"}
